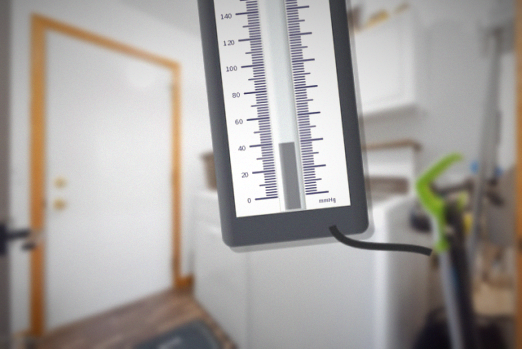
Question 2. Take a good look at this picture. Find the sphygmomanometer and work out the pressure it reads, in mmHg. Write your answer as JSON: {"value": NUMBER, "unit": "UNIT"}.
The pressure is {"value": 40, "unit": "mmHg"}
